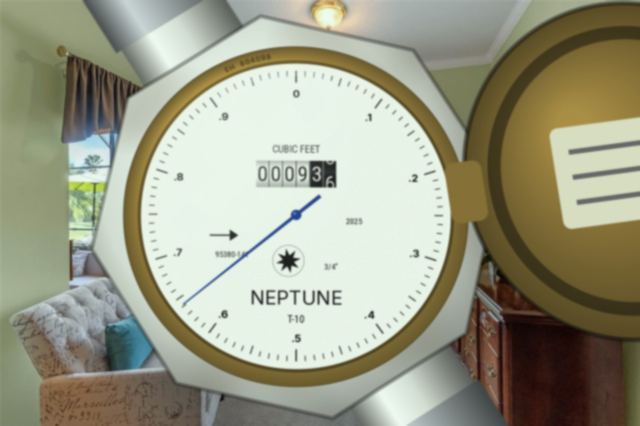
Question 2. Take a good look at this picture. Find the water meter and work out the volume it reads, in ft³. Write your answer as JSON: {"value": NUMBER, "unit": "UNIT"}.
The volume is {"value": 935.64, "unit": "ft³"}
